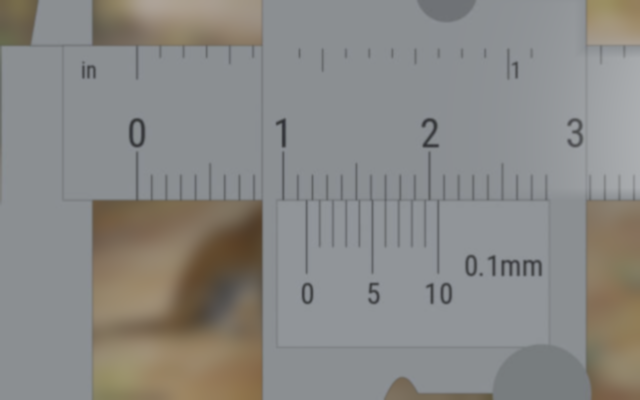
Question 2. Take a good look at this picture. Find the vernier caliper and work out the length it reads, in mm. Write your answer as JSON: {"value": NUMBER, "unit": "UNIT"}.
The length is {"value": 11.6, "unit": "mm"}
